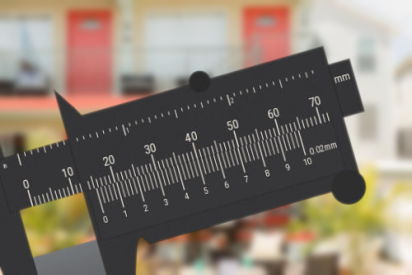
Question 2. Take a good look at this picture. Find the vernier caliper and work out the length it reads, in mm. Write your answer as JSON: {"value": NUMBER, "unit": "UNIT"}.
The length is {"value": 15.5, "unit": "mm"}
